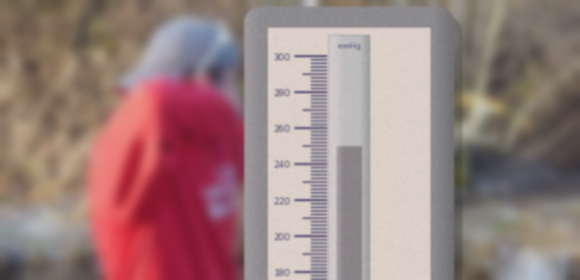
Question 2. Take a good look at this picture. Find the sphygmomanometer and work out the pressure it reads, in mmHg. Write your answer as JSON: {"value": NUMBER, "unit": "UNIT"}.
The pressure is {"value": 250, "unit": "mmHg"}
